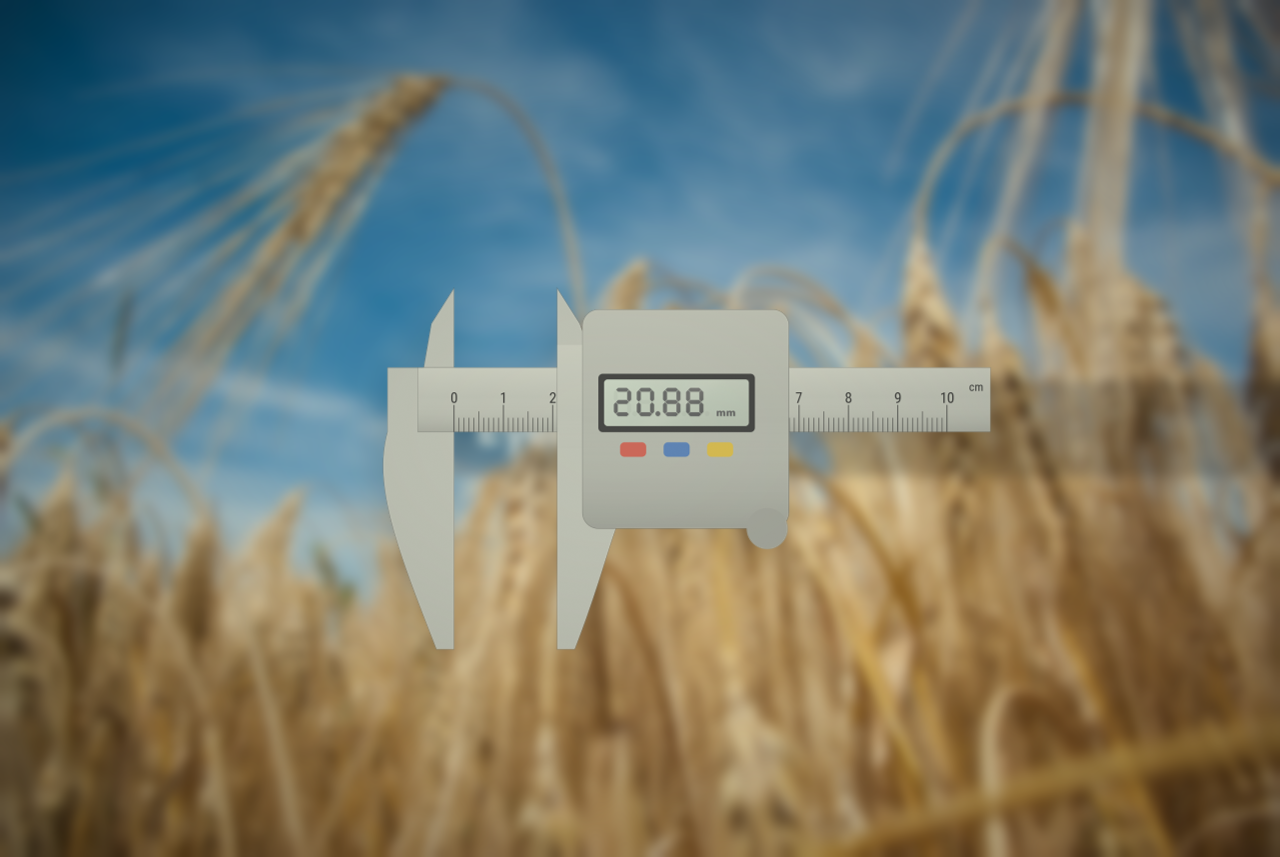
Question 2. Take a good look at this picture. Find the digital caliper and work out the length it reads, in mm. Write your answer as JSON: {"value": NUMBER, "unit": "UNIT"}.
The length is {"value": 20.88, "unit": "mm"}
